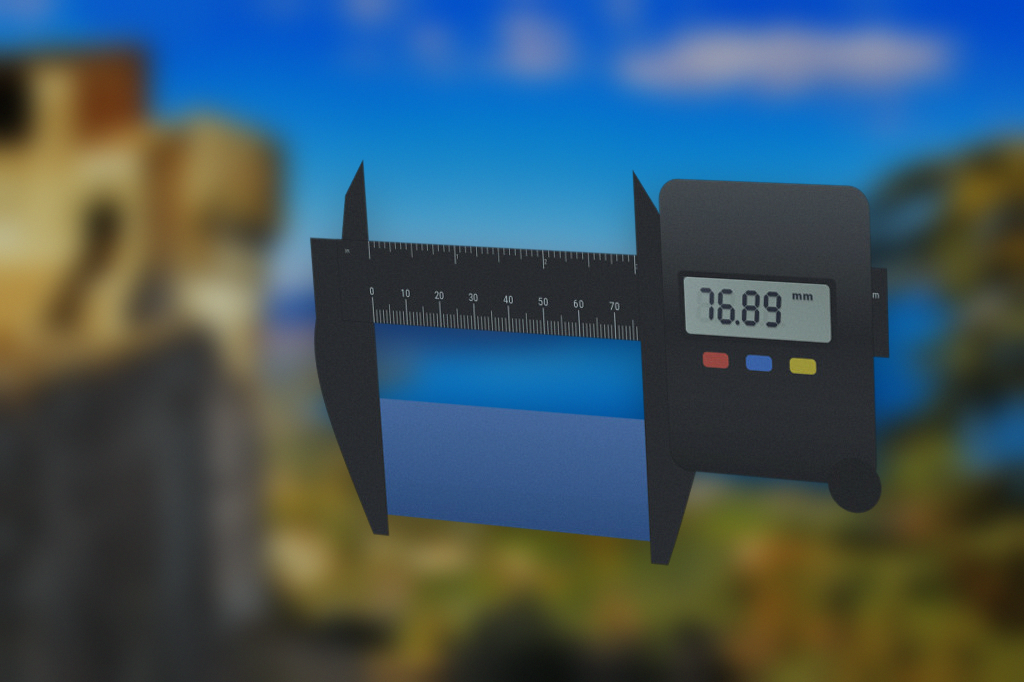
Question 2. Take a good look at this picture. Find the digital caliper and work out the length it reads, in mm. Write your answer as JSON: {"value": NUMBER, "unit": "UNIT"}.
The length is {"value": 76.89, "unit": "mm"}
